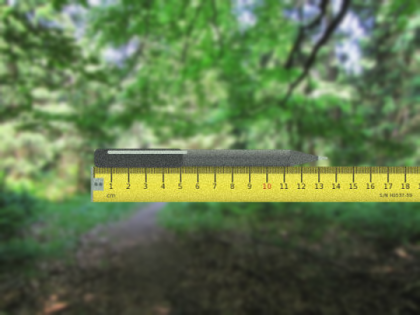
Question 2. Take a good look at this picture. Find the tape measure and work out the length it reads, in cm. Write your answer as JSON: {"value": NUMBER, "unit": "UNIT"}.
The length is {"value": 13.5, "unit": "cm"}
